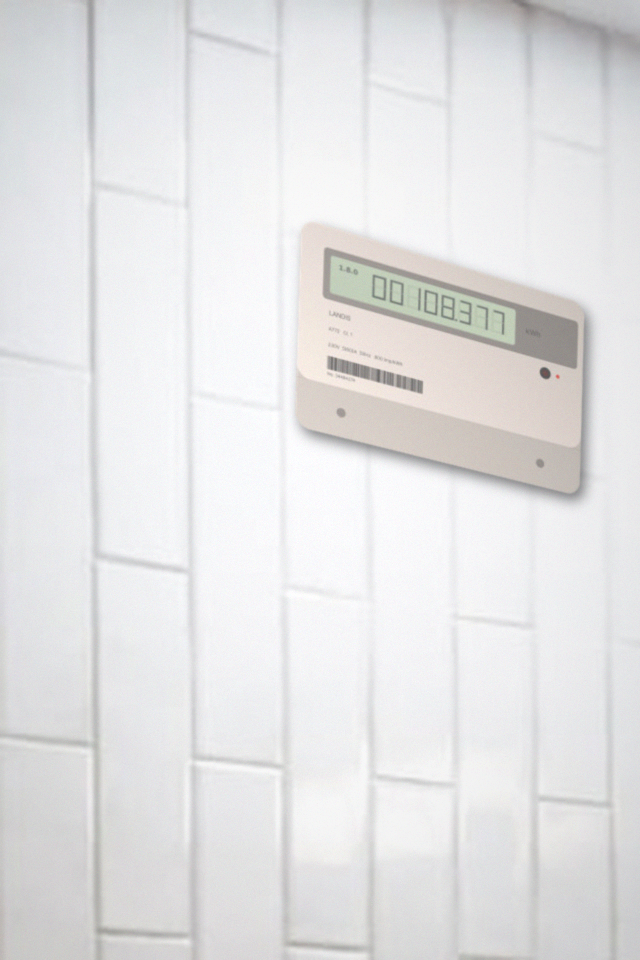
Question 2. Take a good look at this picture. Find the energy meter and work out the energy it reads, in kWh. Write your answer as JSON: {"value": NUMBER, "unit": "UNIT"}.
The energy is {"value": 108.377, "unit": "kWh"}
